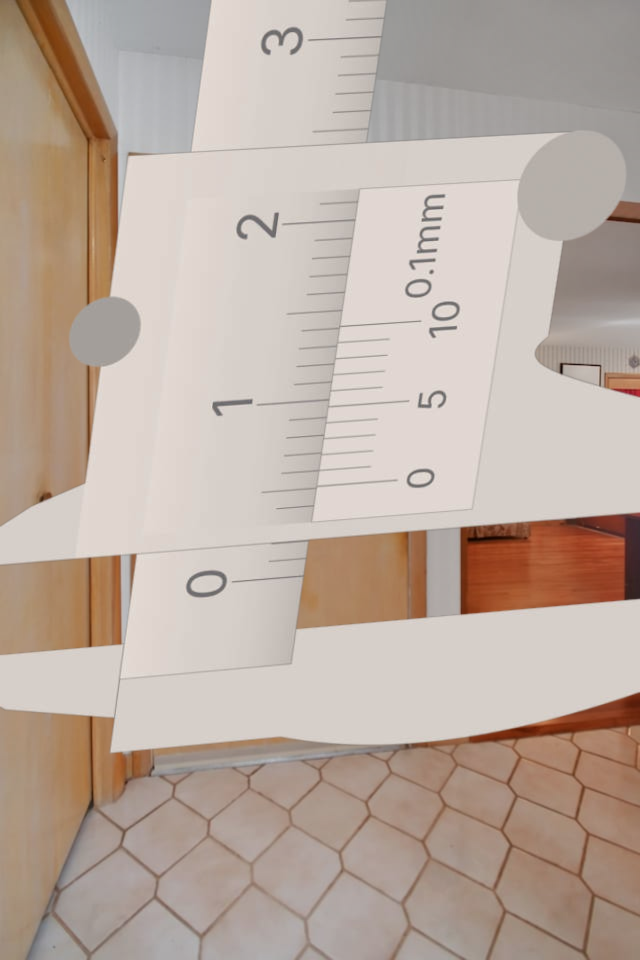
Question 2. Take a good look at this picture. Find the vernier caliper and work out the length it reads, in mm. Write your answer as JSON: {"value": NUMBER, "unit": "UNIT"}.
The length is {"value": 5.1, "unit": "mm"}
